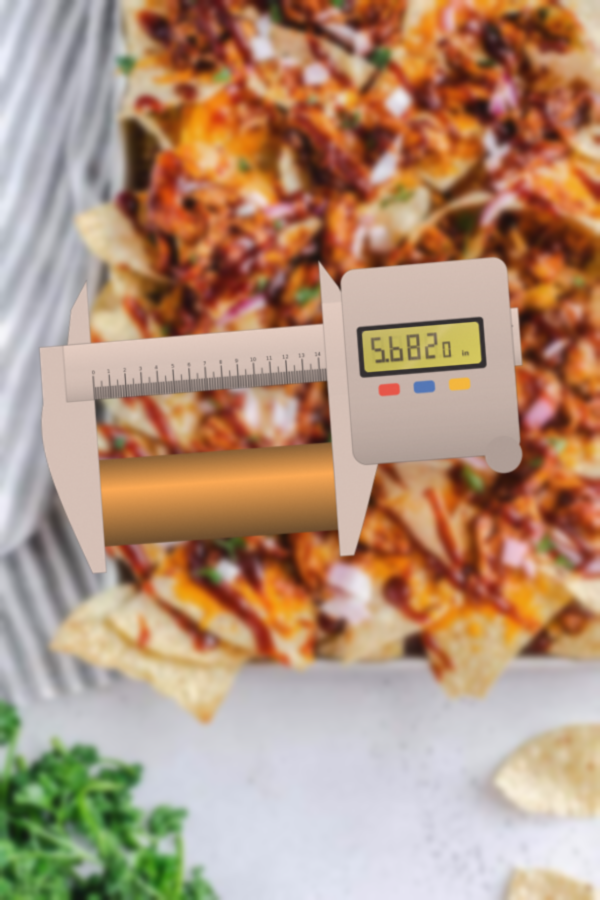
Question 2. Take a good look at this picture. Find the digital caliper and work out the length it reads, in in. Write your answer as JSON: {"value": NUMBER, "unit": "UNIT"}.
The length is {"value": 5.6820, "unit": "in"}
